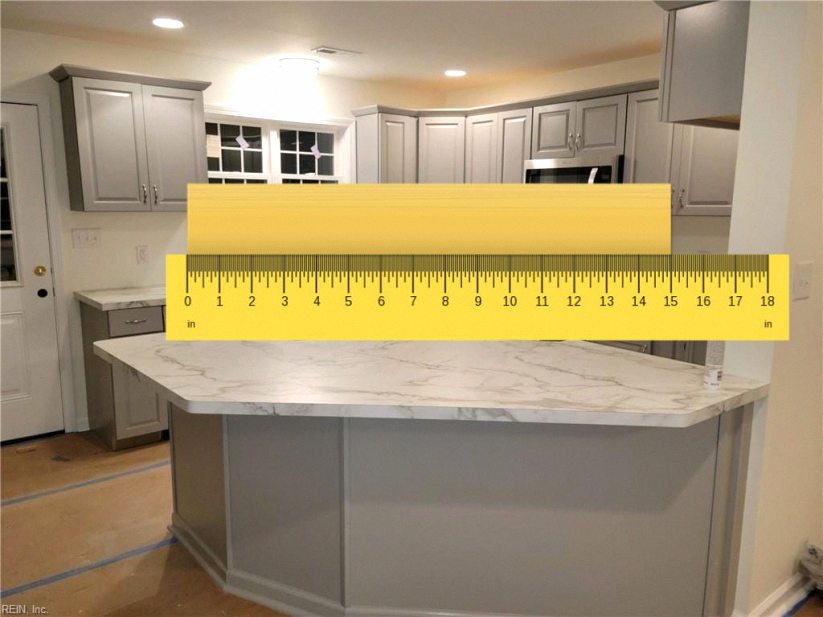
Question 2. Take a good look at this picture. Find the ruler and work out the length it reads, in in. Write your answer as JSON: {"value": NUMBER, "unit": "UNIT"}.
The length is {"value": 15, "unit": "in"}
